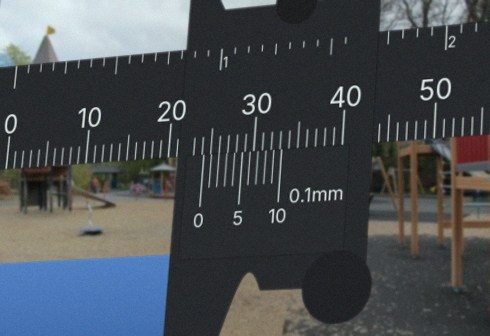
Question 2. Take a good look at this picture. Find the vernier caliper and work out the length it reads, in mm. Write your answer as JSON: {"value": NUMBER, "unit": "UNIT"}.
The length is {"value": 24.2, "unit": "mm"}
